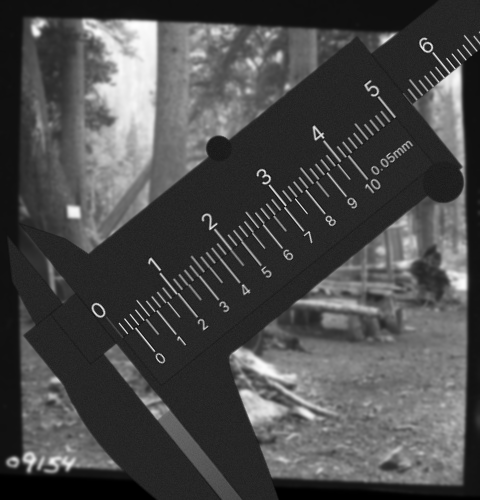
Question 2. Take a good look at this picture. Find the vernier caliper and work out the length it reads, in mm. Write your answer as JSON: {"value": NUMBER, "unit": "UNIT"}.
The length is {"value": 2.4, "unit": "mm"}
